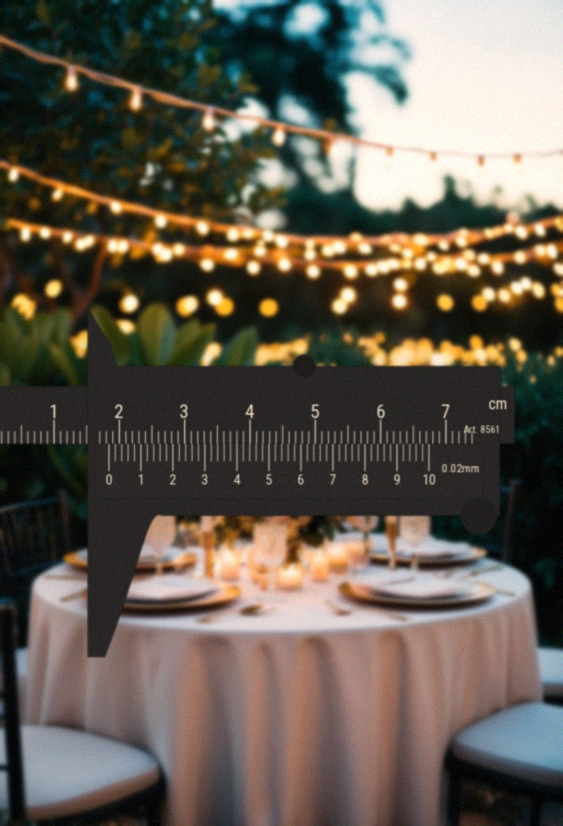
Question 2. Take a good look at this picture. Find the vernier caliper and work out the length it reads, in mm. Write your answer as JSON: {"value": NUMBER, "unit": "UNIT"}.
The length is {"value": 18.4, "unit": "mm"}
